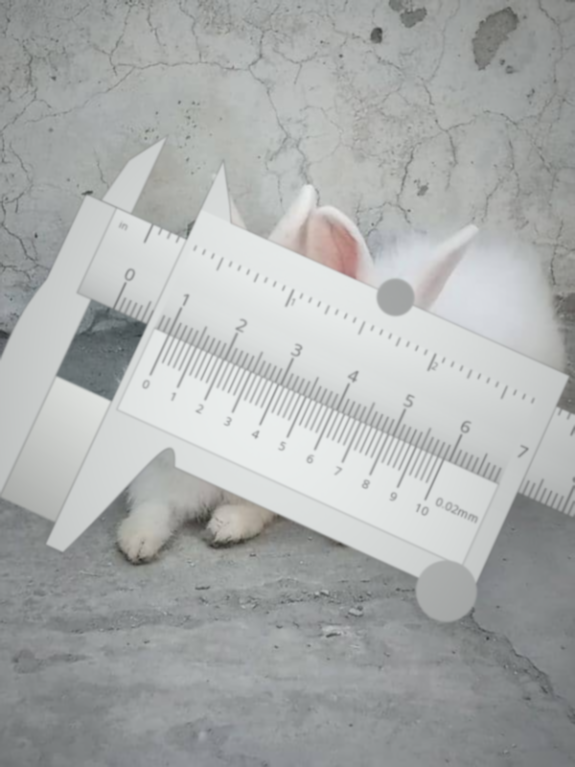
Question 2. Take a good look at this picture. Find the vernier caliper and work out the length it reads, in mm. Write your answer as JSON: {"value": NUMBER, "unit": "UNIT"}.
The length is {"value": 10.0, "unit": "mm"}
